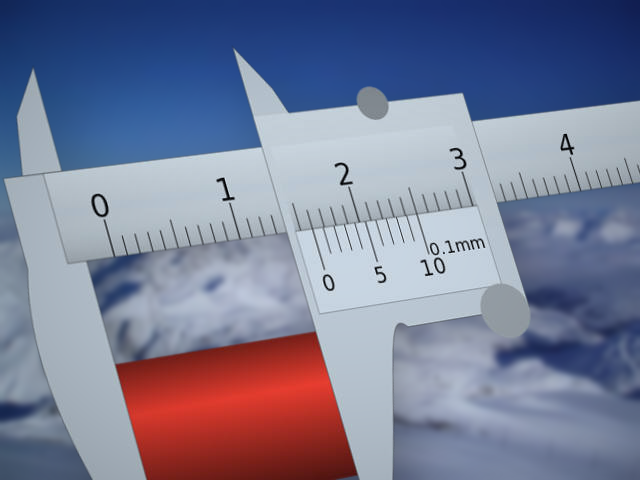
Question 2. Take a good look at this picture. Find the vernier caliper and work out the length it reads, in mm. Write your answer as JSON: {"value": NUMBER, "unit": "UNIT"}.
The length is {"value": 16.0, "unit": "mm"}
